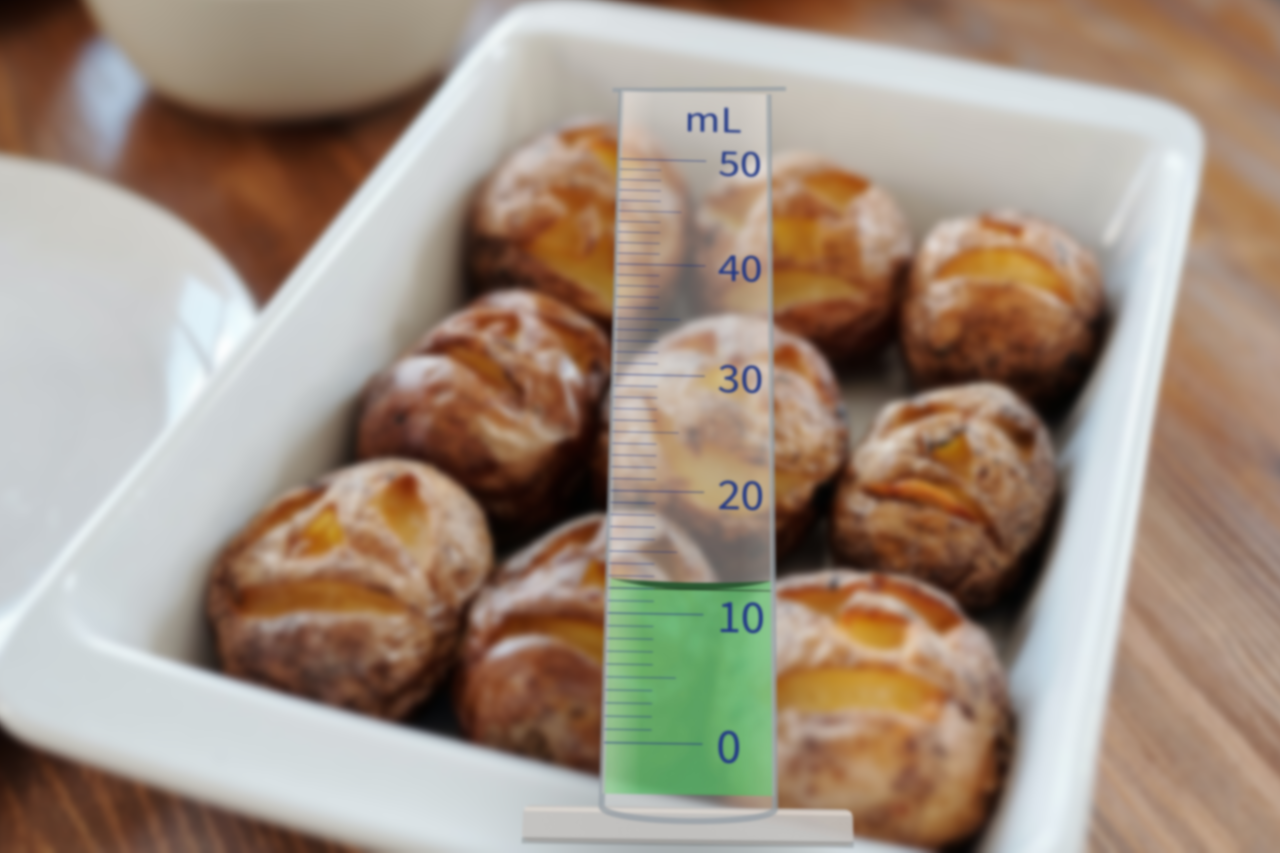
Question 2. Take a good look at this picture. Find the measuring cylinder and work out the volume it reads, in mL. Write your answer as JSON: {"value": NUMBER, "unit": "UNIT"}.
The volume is {"value": 12, "unit": "mL"}
